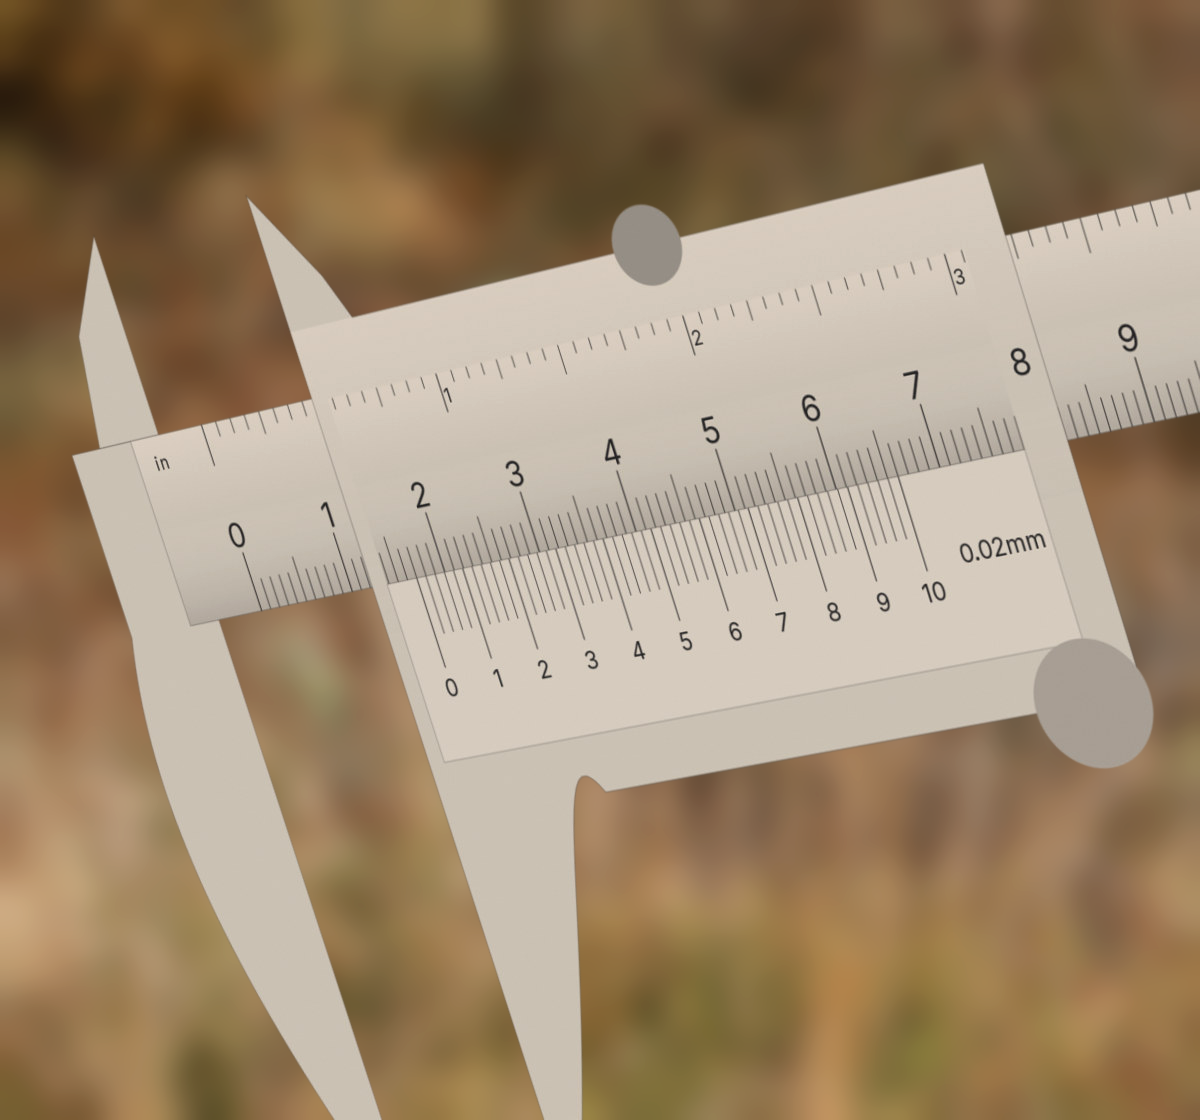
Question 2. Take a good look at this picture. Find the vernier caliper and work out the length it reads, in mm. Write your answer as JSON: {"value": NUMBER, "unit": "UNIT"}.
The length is {"value": 17.0, "unit": "mm"}
